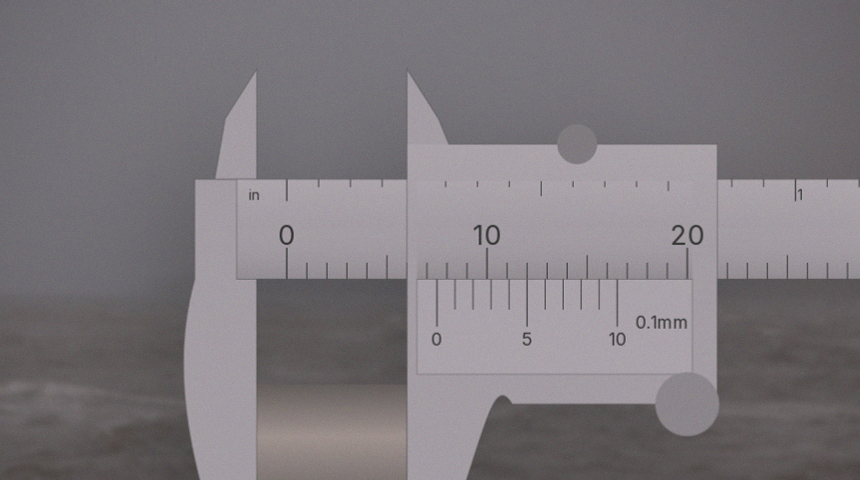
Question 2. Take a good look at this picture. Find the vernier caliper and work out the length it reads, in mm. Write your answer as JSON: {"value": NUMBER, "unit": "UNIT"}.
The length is {"value": 7.5, "unit": "mm"}
